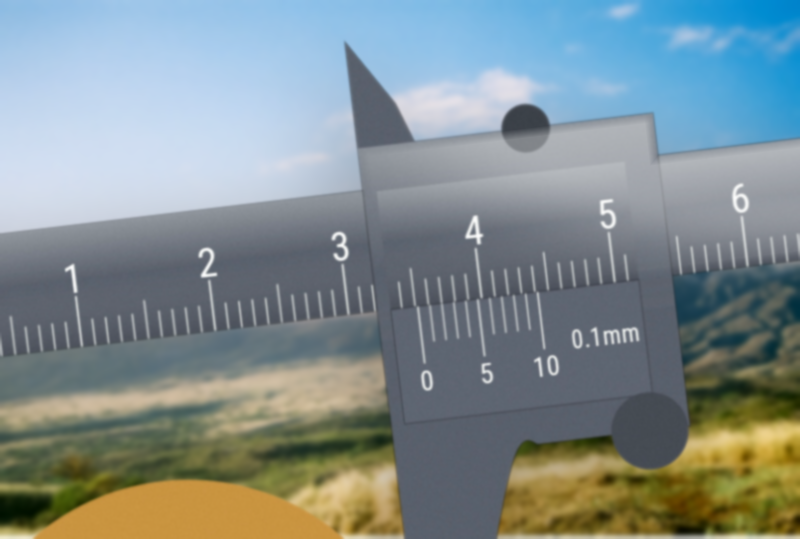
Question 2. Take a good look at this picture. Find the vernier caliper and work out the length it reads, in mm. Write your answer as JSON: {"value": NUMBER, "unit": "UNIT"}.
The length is {"value": 35.2, "unit": "mm"}
